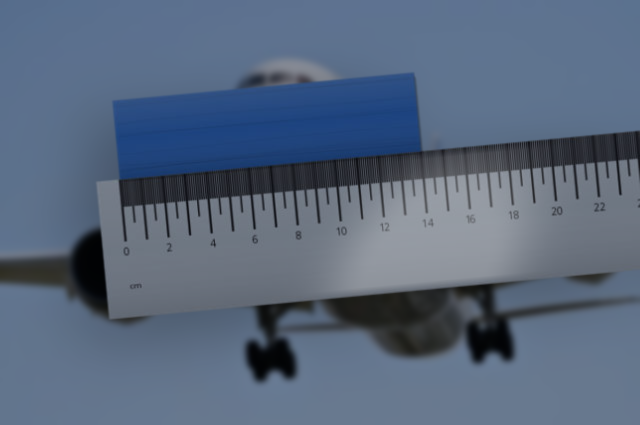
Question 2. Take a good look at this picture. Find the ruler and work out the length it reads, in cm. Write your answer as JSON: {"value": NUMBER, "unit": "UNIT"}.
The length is {"value": 14, "unit": "cm"}
